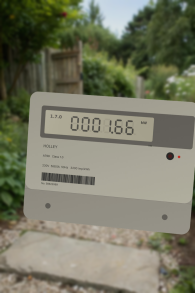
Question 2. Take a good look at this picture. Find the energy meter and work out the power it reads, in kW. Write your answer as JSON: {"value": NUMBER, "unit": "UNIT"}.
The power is {"value": 1.66, "unit": "kW"}
